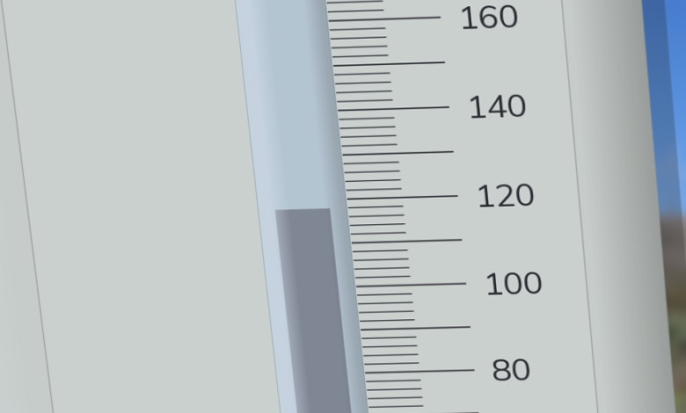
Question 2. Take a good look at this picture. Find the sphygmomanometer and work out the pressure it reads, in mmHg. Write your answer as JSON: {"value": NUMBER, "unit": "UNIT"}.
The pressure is {"value": 118, "unit": "mmHg"}
